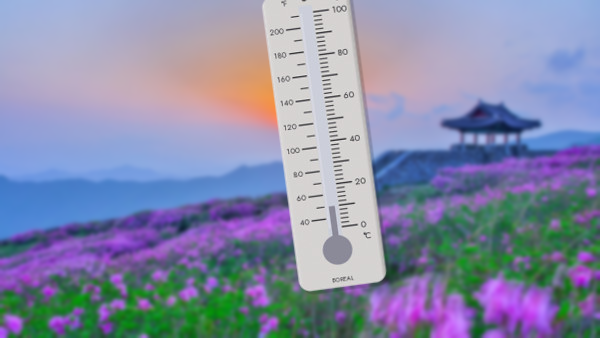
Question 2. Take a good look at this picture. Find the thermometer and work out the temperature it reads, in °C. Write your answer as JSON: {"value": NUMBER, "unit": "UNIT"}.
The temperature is {"value": 10, "unit": "°C"}
